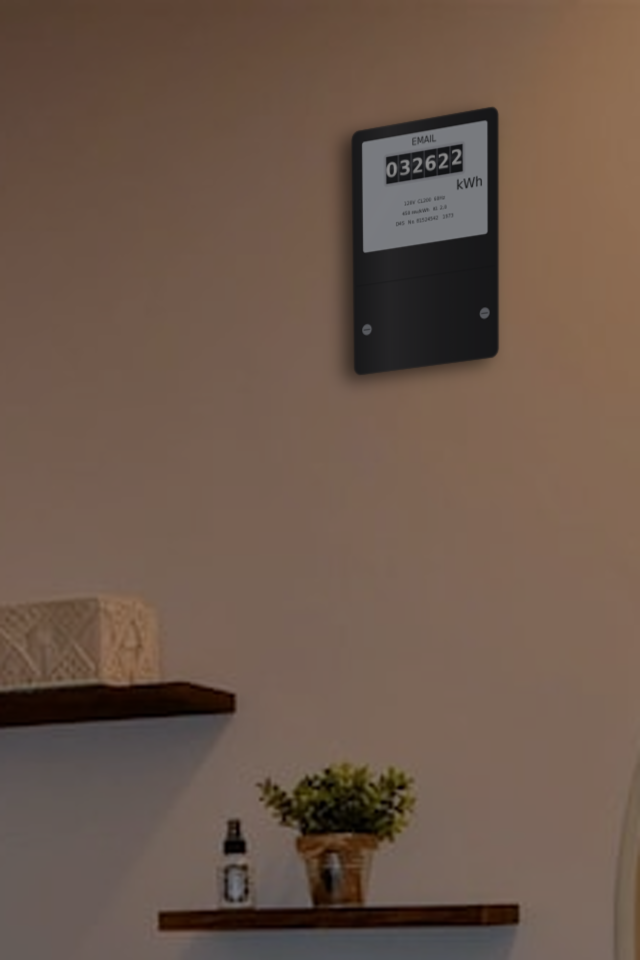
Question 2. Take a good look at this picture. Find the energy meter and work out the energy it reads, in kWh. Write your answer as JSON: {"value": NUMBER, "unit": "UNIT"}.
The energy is {"value": 32622, "unit": "kWh"}
